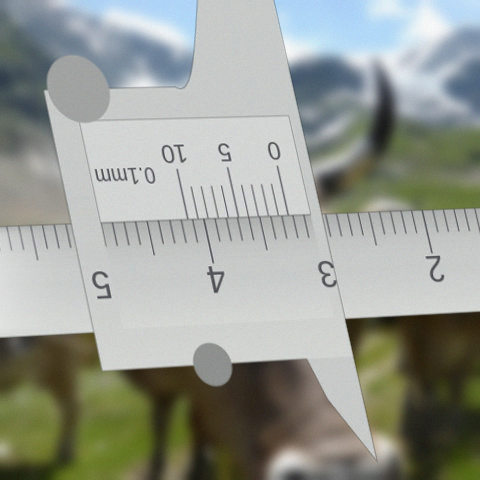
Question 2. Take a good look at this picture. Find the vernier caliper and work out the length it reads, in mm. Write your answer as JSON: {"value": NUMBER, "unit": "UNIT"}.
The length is {"value": 32.4, "unit": "mm"}
